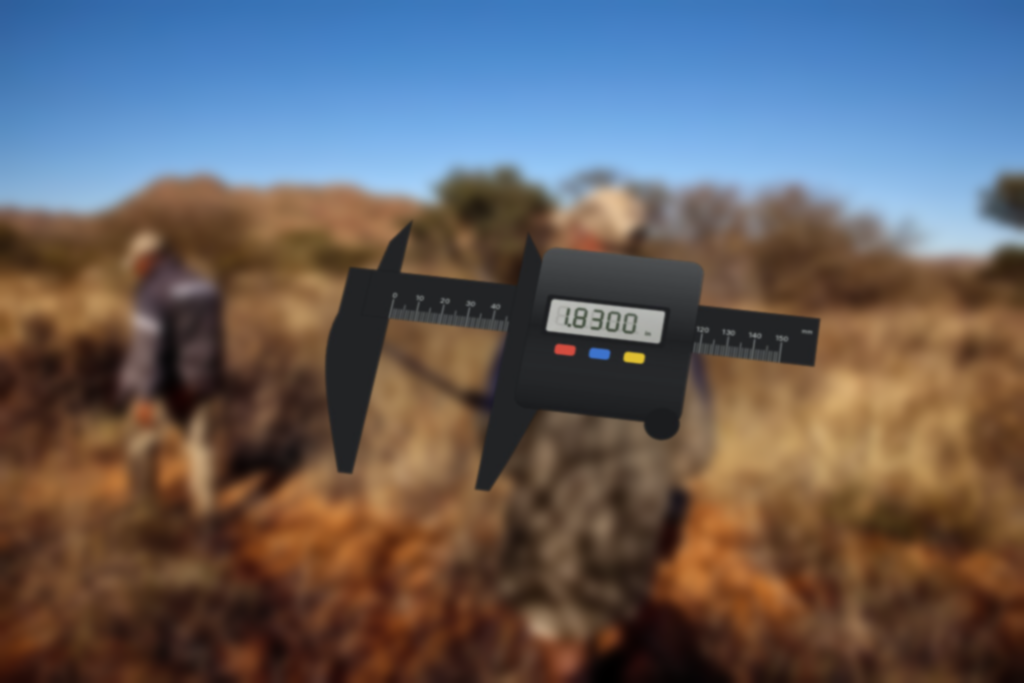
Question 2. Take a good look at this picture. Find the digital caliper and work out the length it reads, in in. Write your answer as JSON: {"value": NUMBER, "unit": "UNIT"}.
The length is {"value": 1.8300, "unit": "in"}
